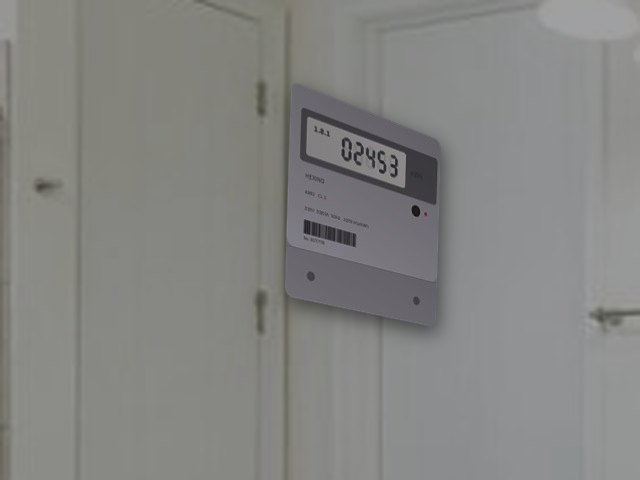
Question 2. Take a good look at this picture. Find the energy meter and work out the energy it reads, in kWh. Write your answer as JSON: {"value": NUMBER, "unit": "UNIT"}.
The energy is {"value": 2453, "unit": "kWh"}
